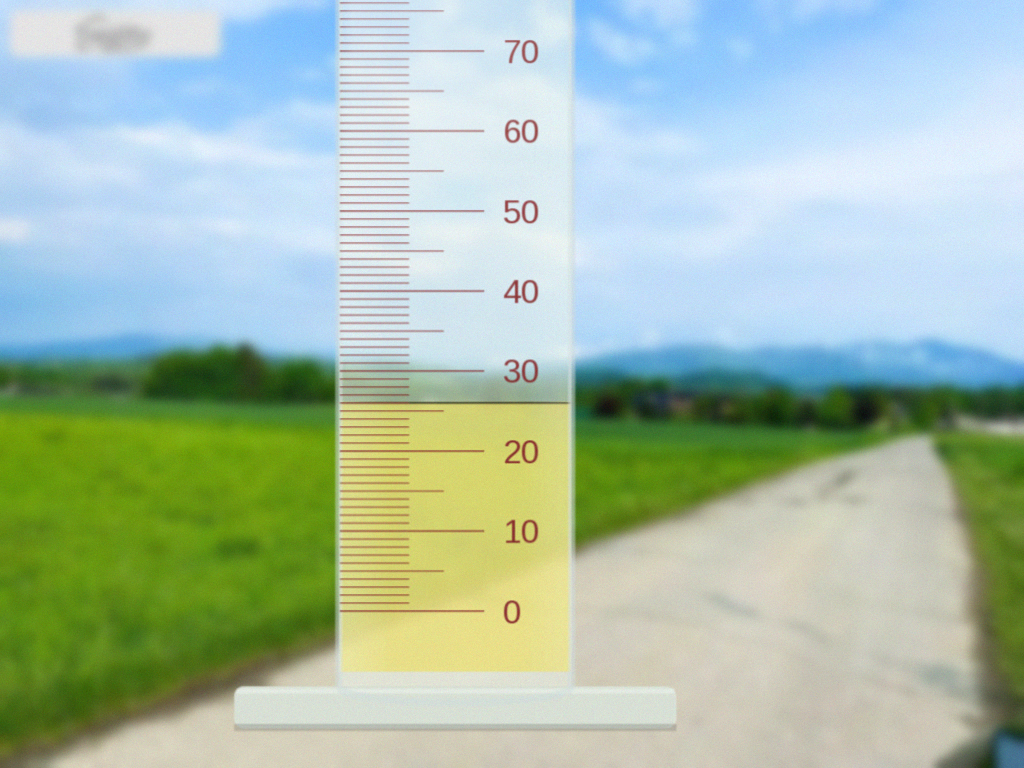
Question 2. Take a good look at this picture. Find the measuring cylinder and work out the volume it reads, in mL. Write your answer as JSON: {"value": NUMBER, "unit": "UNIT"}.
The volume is {"value": 26, "unit": "mL"}
